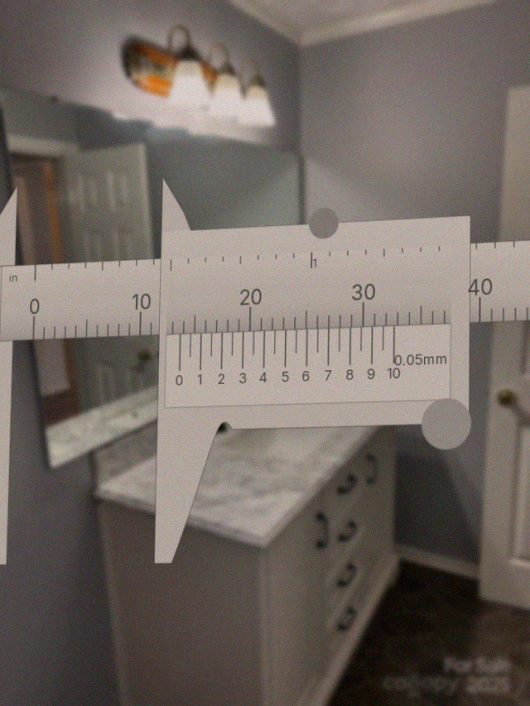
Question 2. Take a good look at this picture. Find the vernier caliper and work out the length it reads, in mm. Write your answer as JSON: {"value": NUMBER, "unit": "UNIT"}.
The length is {"value": 13.7, "unit": "mm"}
